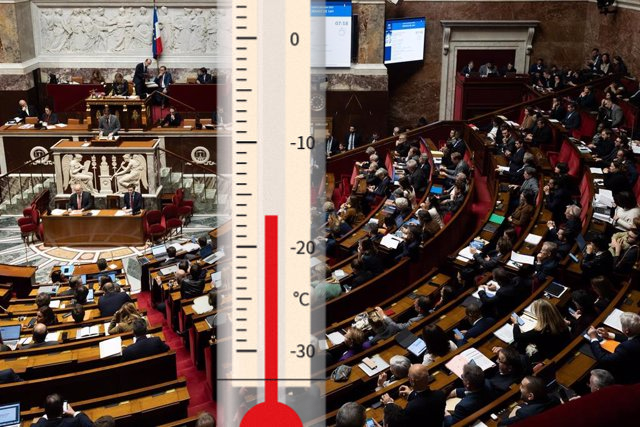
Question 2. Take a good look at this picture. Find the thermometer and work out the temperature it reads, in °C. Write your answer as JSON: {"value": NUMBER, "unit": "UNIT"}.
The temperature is {"value": -17, "unit": "°C"}
